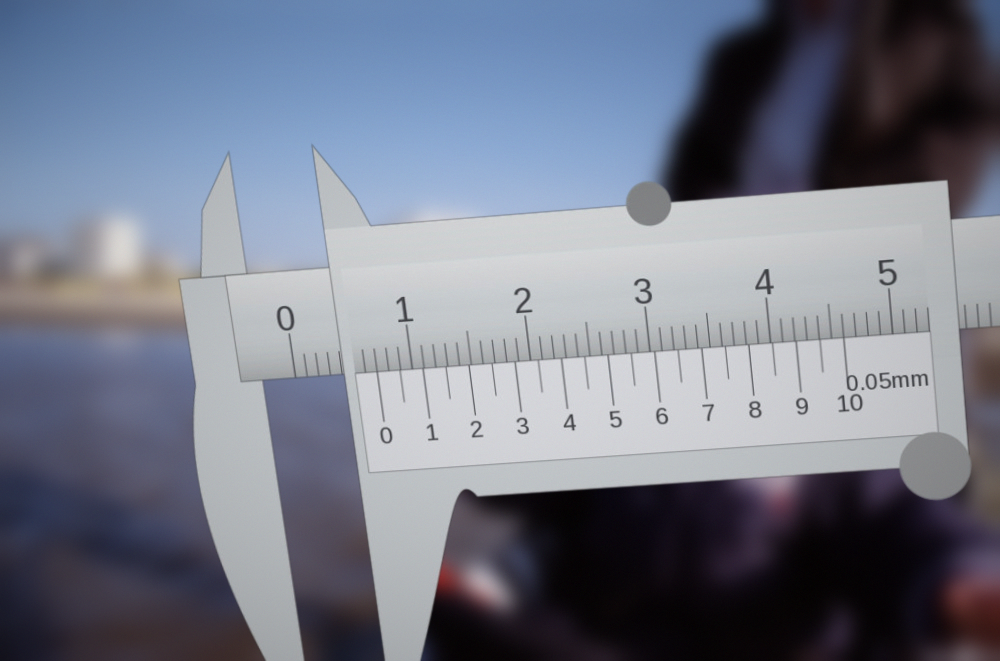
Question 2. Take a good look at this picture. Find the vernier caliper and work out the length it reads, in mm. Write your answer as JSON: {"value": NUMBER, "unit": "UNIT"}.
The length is {"value": 7.0, "unit": "mm"}
